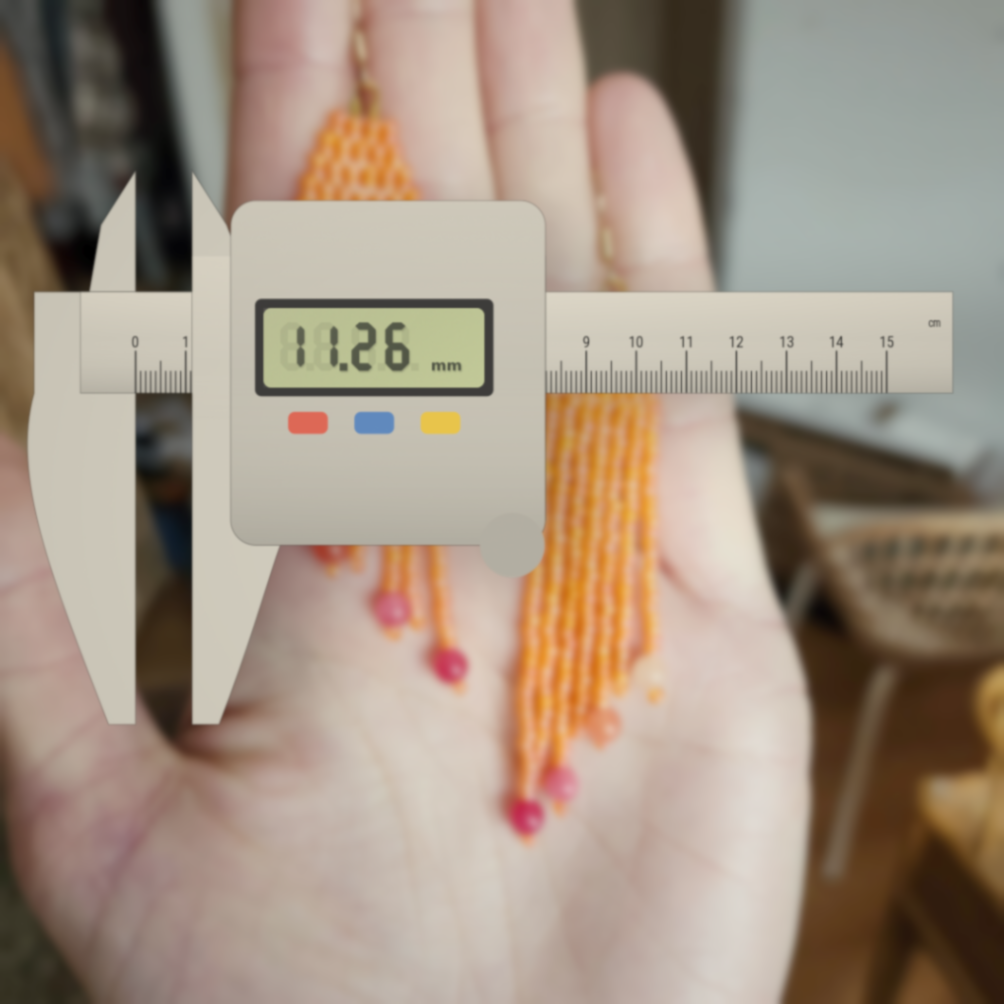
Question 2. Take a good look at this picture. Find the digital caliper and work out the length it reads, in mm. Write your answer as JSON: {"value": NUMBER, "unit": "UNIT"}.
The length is {"value": 11.26, "unit": "mm"}
